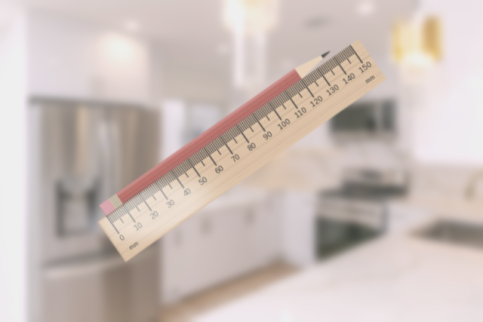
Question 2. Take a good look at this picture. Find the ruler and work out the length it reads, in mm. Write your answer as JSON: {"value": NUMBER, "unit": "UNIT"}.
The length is {"value": 140, "unit": "mm"}
